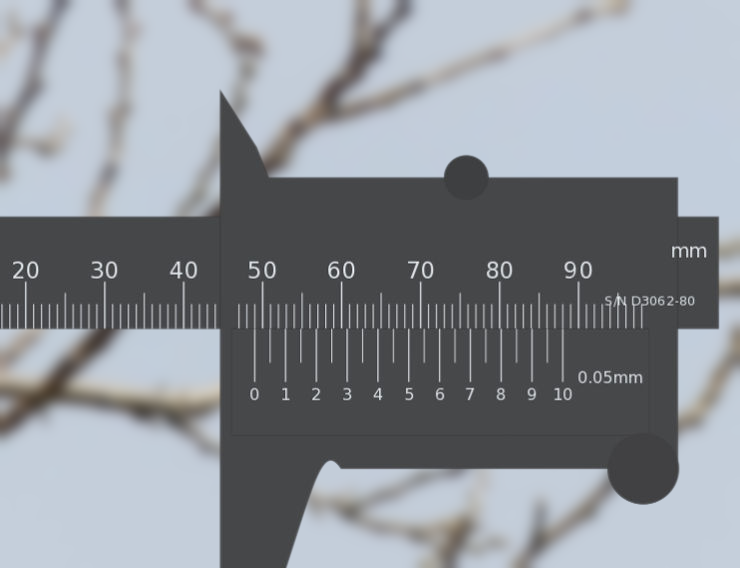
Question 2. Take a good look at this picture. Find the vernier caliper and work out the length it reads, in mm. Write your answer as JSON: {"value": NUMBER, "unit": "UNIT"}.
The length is {"value": 49.0, "unit": "mm"}
